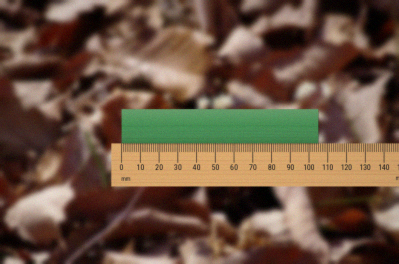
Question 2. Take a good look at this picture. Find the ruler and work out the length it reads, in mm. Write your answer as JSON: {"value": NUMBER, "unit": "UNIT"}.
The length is {"value": 105, "unit": "mm"}
